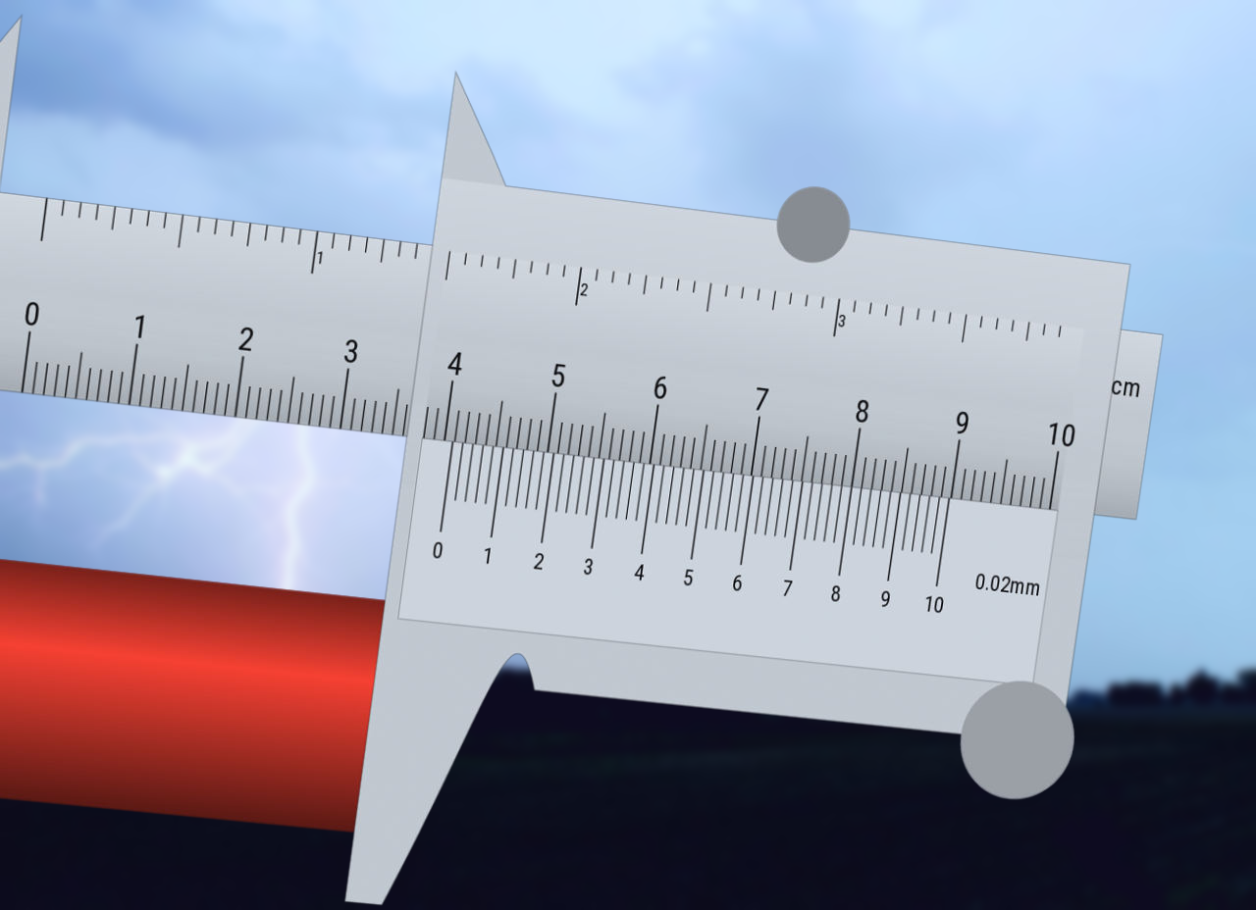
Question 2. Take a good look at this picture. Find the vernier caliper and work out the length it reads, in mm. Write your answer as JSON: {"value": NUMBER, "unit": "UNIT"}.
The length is {"value": 40.8, "unit": "mm"}
